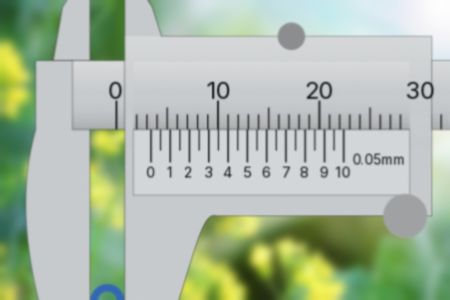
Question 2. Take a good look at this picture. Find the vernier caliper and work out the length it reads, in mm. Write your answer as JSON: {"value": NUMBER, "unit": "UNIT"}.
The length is {"value": 3.4, "unit": "mm"}
